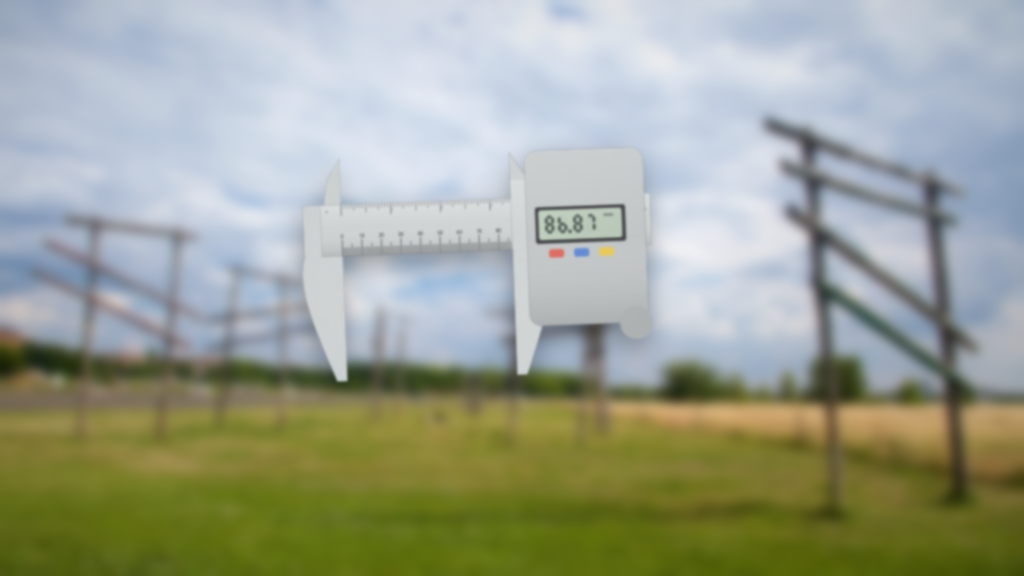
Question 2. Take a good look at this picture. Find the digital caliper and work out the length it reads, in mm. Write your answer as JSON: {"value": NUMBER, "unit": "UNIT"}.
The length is {"value": 86.87, "unit": "mm"}
